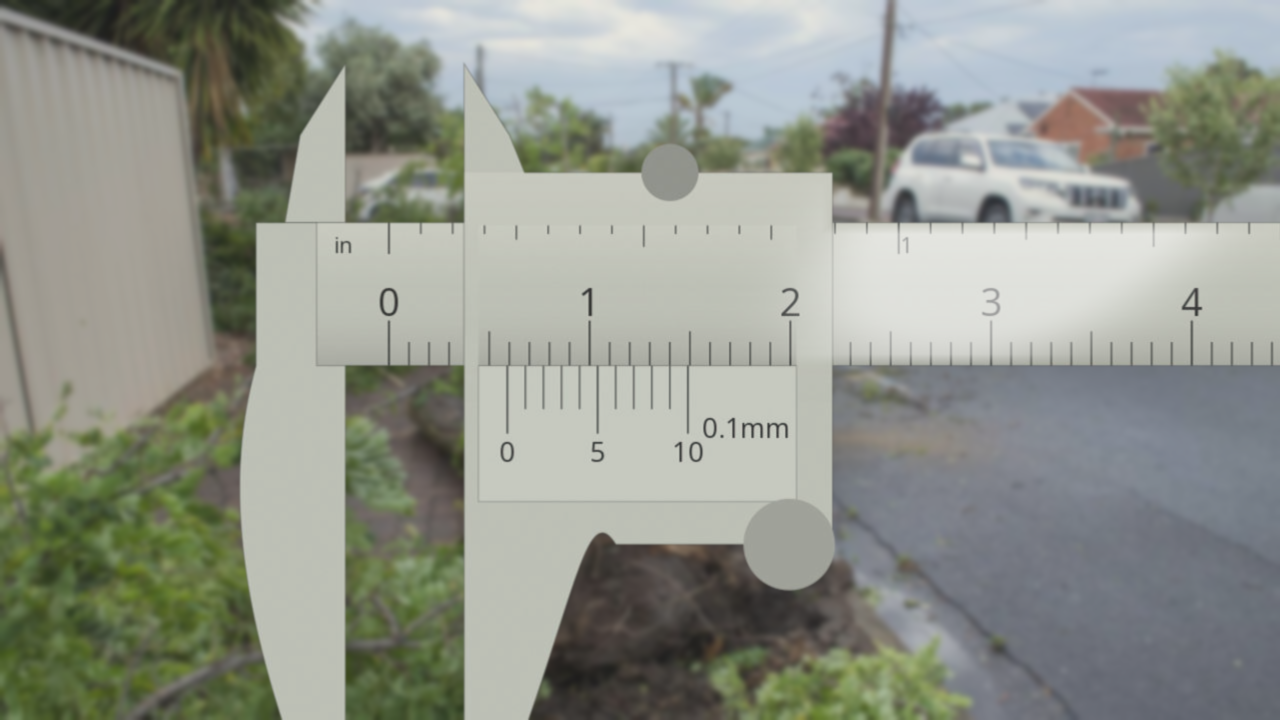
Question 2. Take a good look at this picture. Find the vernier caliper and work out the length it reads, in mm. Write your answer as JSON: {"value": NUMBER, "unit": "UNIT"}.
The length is {"value": 5.9, "unit": "mm"}
